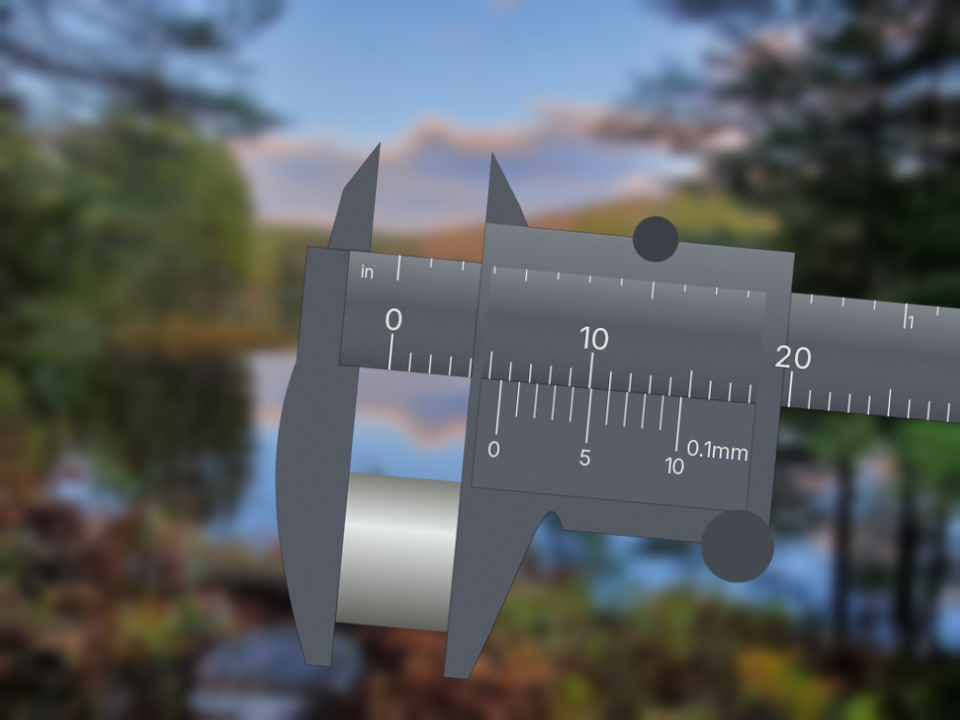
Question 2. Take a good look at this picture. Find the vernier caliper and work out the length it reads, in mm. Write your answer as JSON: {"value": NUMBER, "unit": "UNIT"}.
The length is {"value": 5.6, "unit": "mm"}
